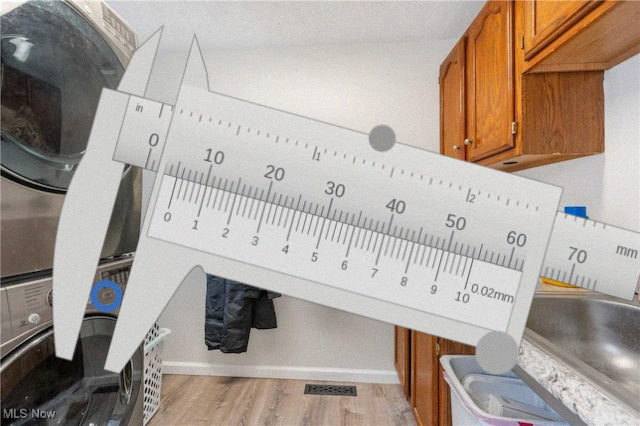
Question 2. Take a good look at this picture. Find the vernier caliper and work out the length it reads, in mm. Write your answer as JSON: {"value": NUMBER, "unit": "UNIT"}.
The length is {"value": 5.2, "unit": "mm"}
